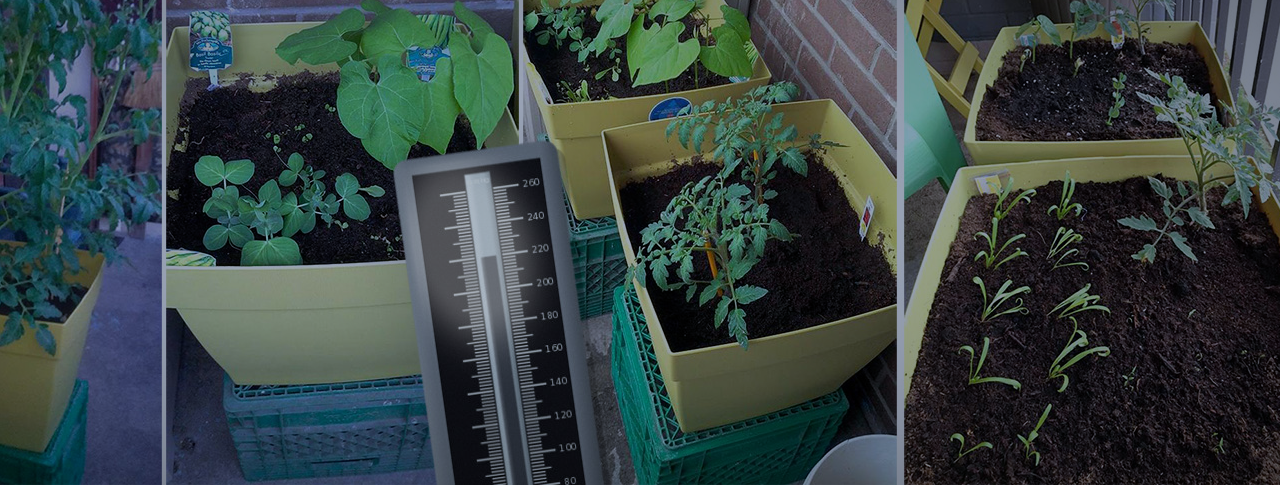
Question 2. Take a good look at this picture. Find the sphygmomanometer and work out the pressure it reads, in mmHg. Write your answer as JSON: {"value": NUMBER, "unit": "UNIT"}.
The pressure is {"value": 220, "unit": "mmHg"}
